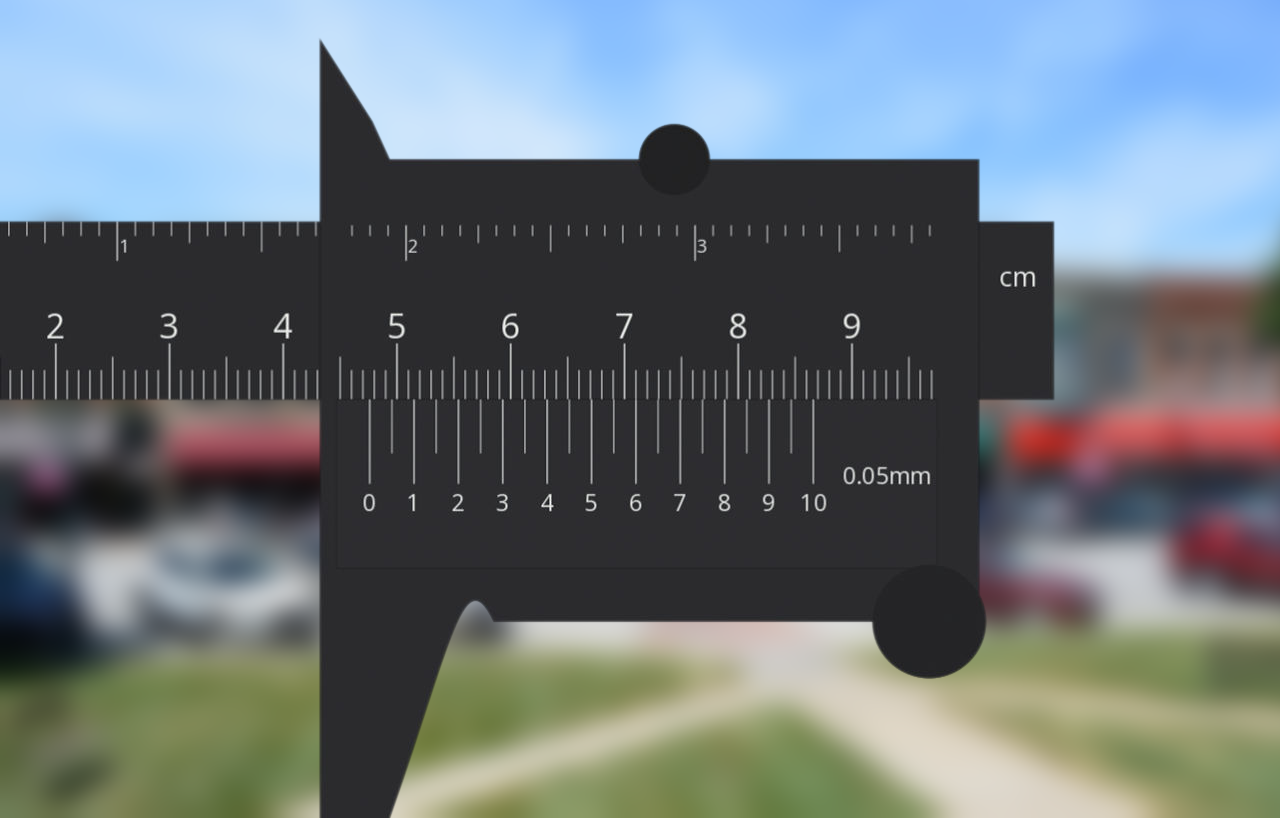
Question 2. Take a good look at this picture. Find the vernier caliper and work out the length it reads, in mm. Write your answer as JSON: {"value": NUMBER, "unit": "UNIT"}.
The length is {"value": 47.6, "unit": "mm"}
